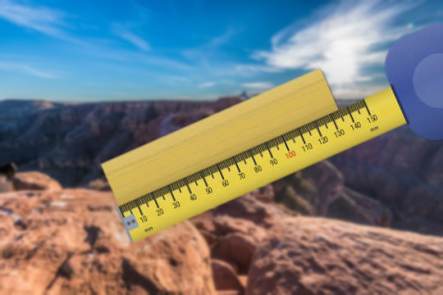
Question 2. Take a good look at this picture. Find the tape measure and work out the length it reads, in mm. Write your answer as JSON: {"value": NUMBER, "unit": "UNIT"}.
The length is {"value": 135, "unit": "mm"}
